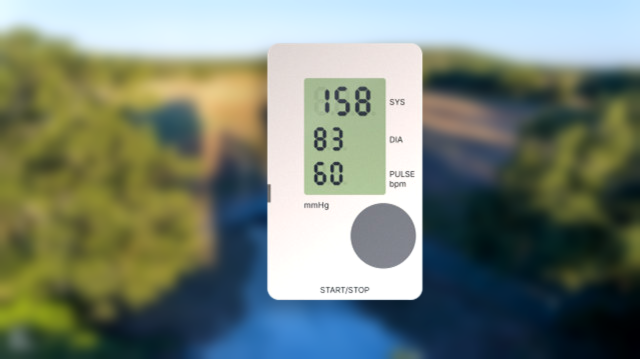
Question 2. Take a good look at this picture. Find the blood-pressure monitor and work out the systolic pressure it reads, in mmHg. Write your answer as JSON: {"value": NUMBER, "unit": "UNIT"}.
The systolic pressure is {"value": 158, "unit": "mmHg"}
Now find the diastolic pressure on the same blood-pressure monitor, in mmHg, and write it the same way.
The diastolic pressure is {"value": 83, "unit": "mmHg"}
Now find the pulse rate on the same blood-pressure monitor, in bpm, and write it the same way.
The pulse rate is {"value": 60, "unit": "bpm"}
